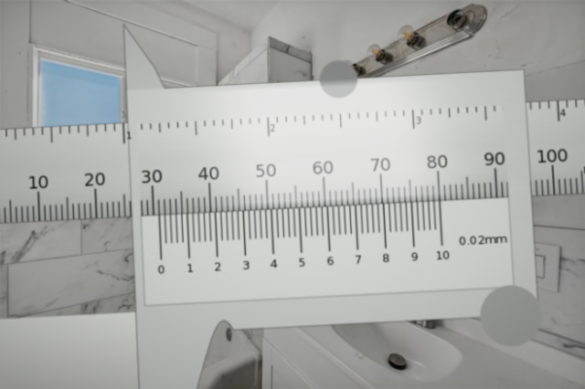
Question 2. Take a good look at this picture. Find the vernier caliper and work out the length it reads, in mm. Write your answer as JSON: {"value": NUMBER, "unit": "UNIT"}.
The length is {"value": 31.0, "unit": "mm"}
